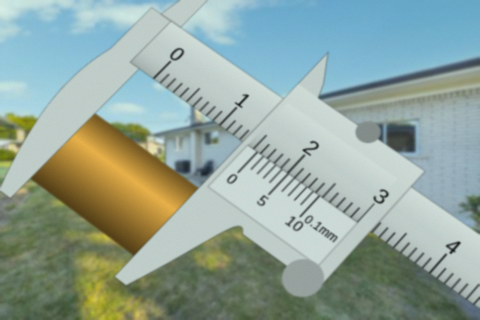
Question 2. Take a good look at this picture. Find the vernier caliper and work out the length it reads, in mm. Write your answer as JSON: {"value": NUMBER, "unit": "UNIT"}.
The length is {"value": 15.6, "unit": "mm"}
